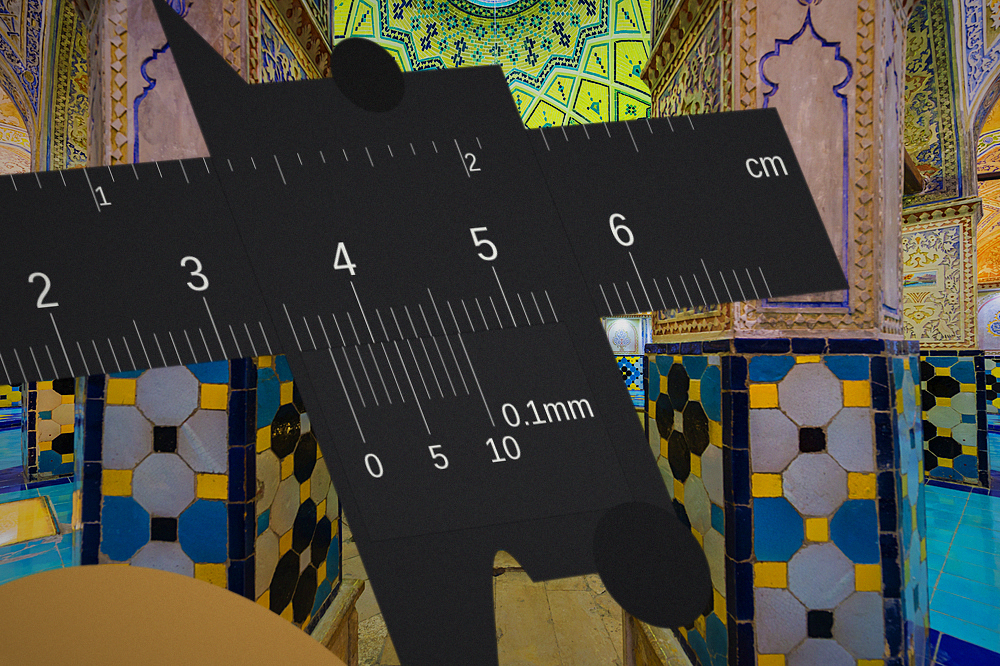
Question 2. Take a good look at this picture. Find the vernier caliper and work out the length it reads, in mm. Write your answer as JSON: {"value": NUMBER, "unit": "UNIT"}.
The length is {"value": 36.9, "unit": "mm"}
